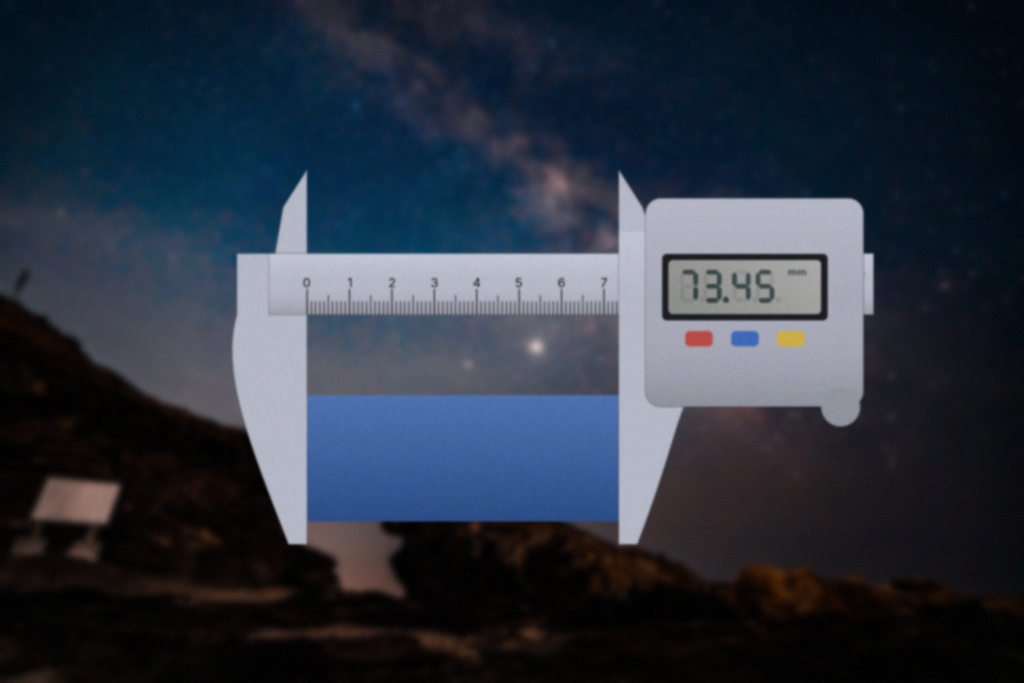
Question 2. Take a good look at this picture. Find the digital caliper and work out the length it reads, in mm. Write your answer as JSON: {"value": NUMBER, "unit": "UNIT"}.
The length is {"value": 73.45, "unit": "mm"}
